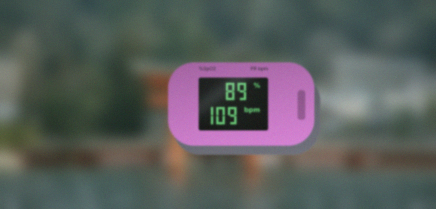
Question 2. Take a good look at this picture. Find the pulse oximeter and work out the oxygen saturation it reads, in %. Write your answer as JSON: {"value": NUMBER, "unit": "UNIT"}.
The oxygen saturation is {"value": 89, "unit": "%"}
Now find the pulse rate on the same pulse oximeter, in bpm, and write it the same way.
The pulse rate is {"value": 109, "unit": "bpm"}
